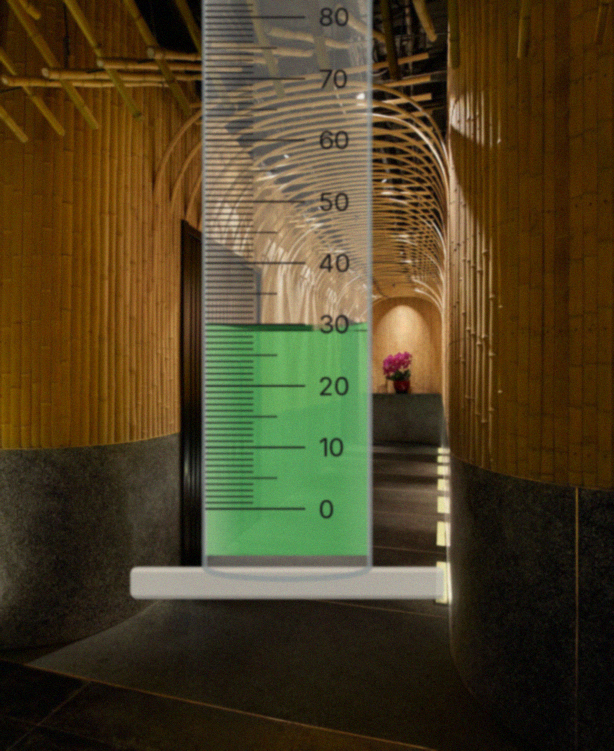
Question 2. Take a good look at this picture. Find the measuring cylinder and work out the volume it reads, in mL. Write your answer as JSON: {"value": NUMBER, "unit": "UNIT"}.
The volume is {"value": 29, "unit": "mL"}
